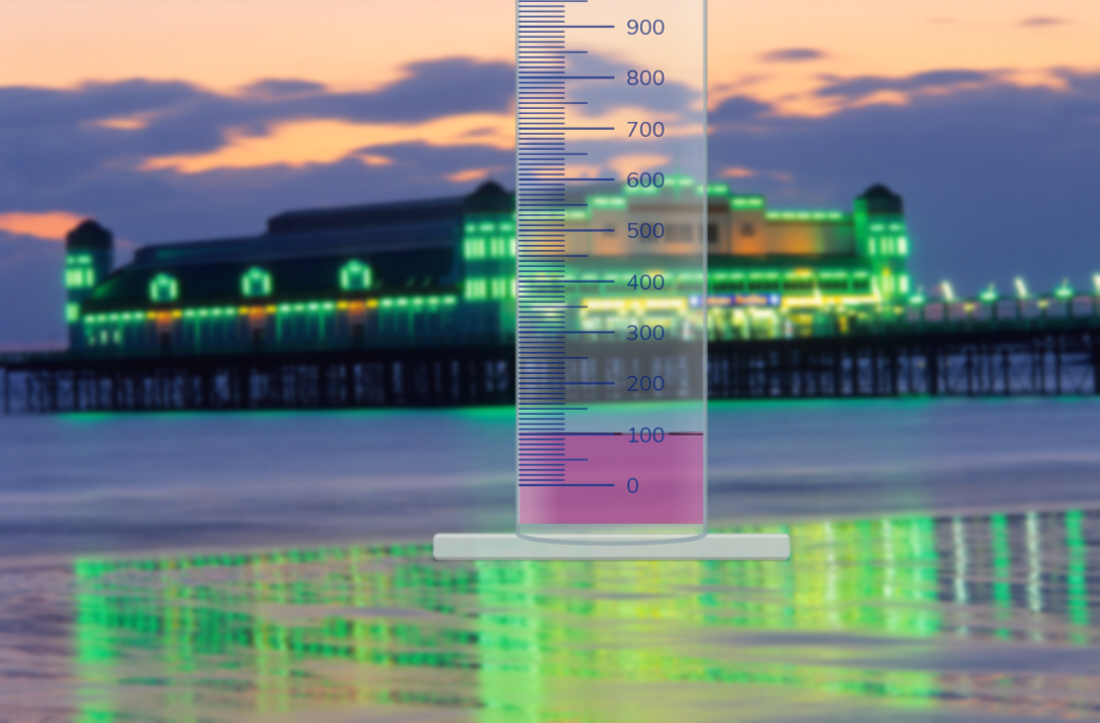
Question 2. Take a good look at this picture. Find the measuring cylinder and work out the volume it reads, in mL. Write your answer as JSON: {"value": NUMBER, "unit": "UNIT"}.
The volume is {"value": 100, "unit": "mL"}
